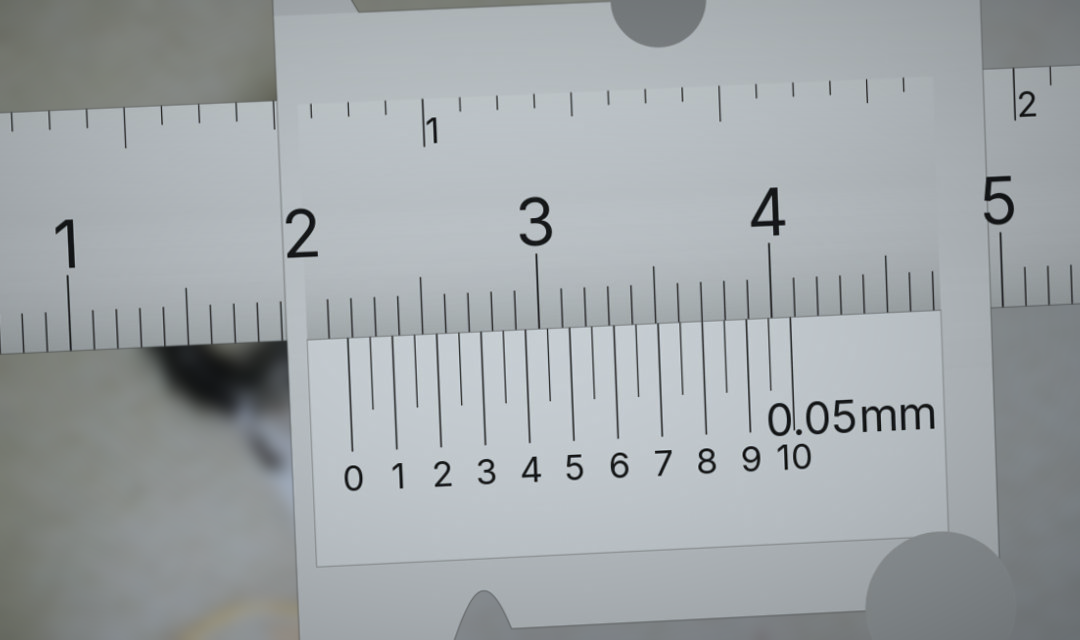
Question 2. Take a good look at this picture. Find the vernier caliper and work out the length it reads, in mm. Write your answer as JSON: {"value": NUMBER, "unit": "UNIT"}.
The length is {"value": 21.8, "unit": "mm"}
